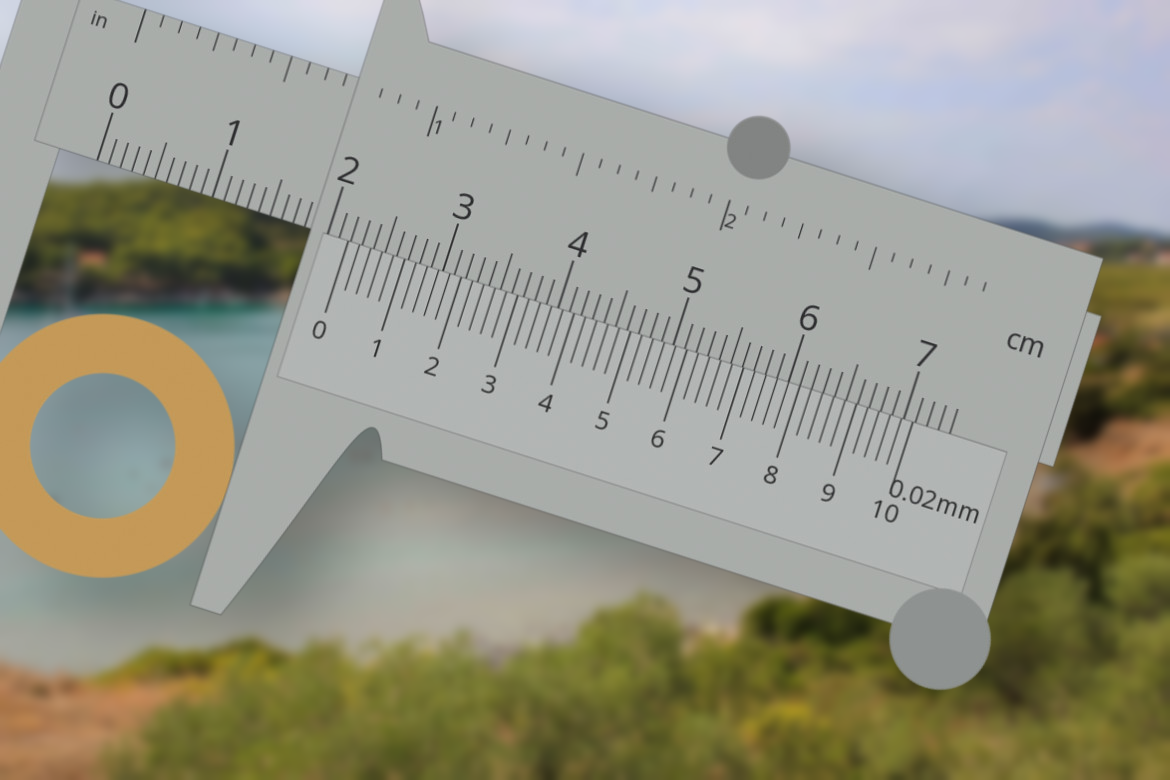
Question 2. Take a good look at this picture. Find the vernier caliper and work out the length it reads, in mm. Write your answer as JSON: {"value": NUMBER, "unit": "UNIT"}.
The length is {"value": 21.8, "unit": "mm"}
